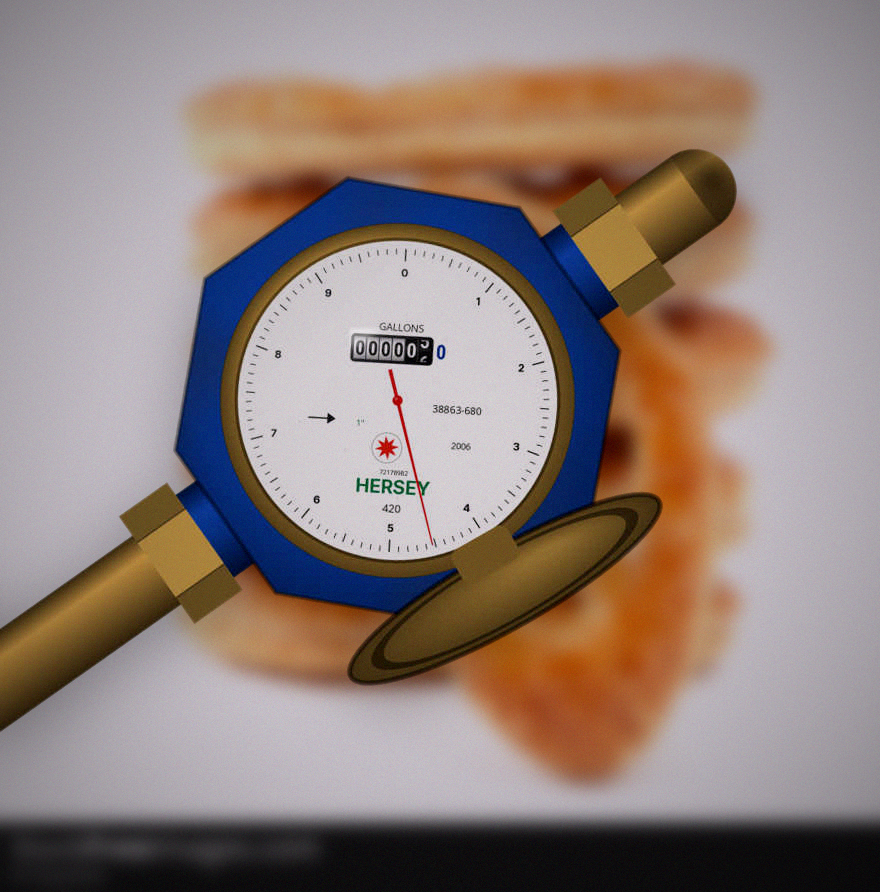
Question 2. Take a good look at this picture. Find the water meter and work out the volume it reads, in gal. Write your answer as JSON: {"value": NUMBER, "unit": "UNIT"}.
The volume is {"value": 54.5, "unit": "gal"}
